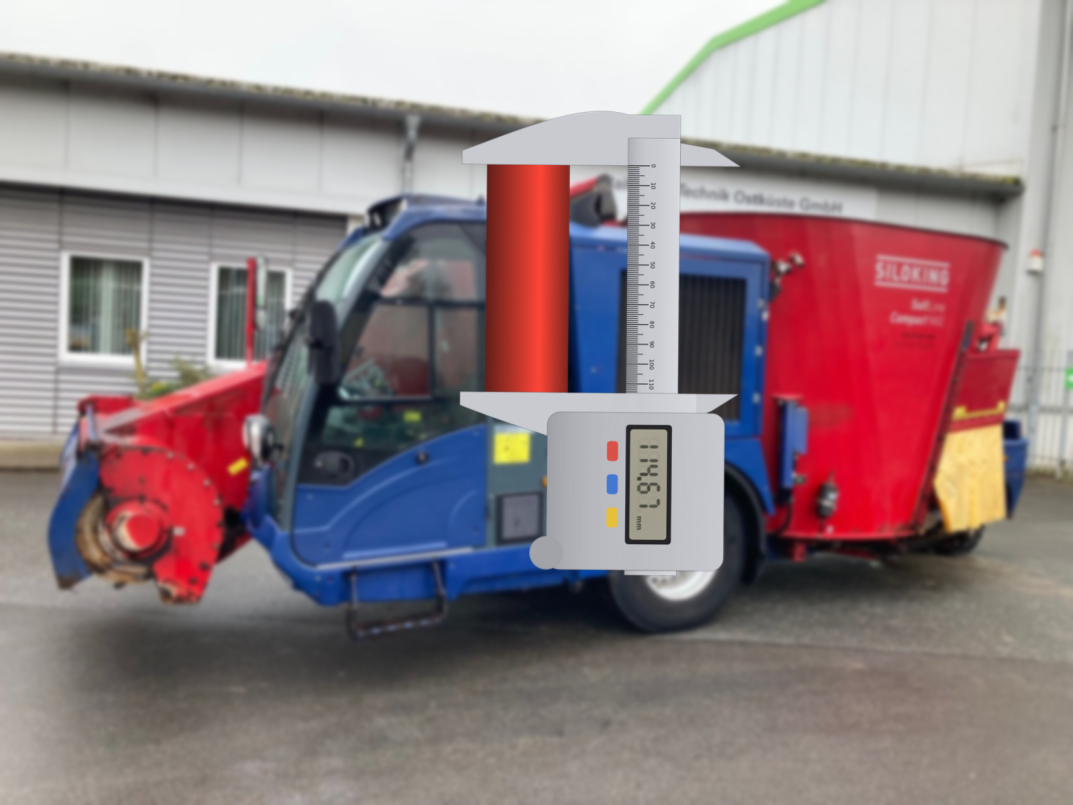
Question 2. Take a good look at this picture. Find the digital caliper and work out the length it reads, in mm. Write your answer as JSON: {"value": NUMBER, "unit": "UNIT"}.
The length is {"value": 114.67, "unit": "mm"}
